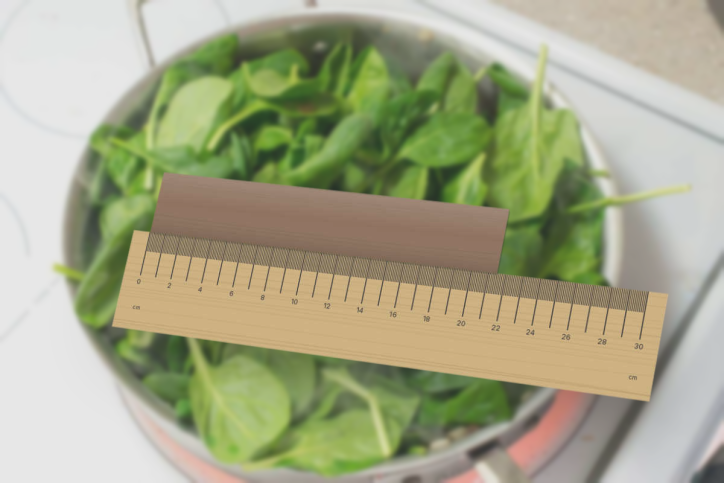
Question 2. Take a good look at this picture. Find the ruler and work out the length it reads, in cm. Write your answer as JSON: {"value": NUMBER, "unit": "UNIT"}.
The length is {"value": 21.5, "unit": "cm"}
